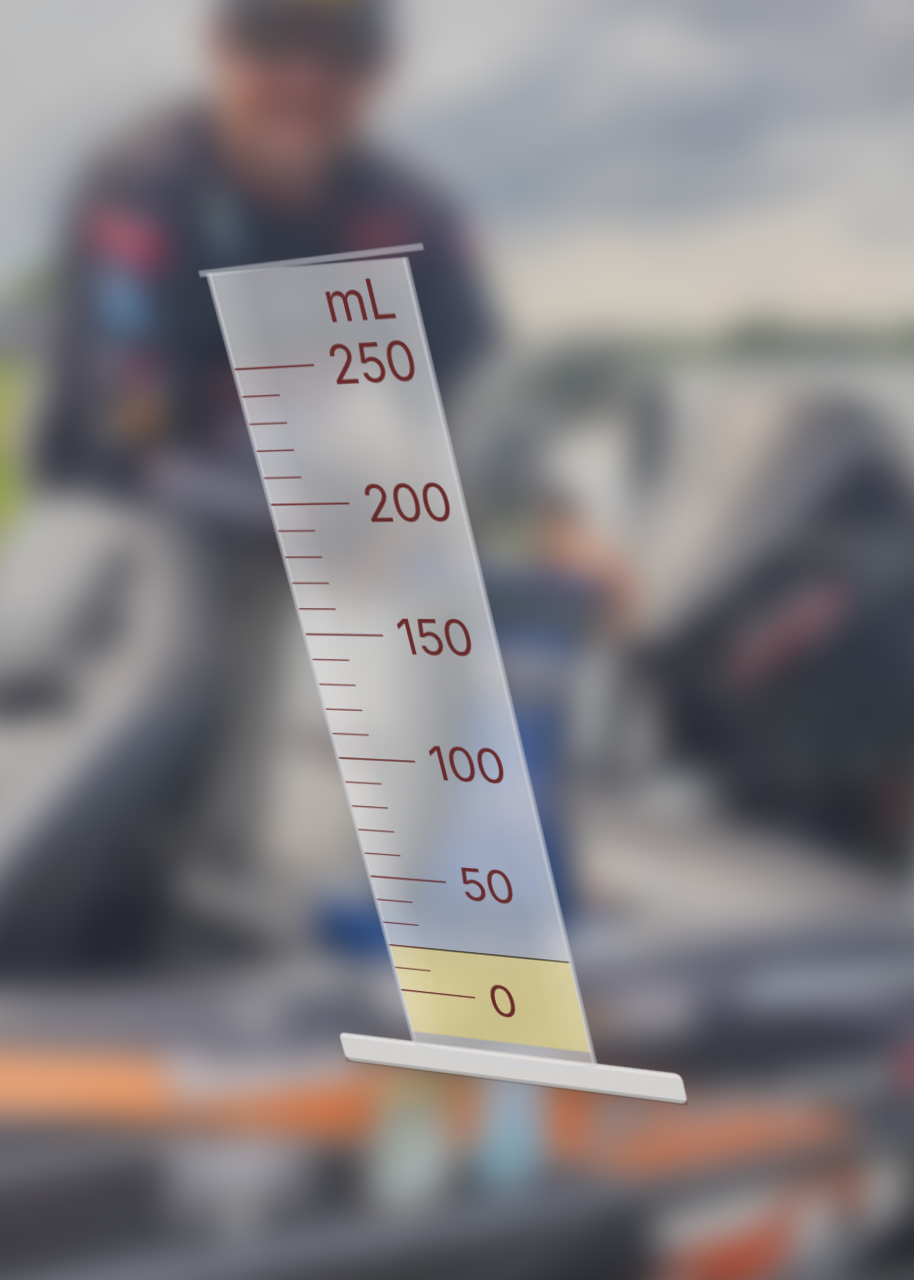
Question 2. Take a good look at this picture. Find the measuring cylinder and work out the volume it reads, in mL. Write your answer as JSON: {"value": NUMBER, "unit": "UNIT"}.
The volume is {"value": 20, "unit": "mL"}
